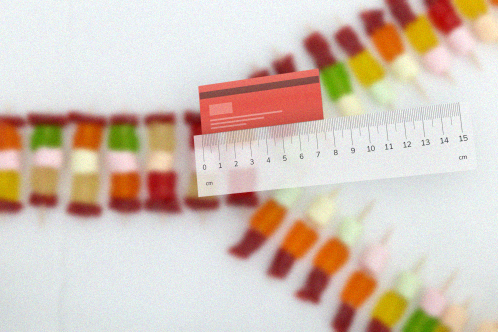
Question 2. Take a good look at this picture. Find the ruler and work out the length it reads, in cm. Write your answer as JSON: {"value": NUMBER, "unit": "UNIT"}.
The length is {"value": 7.5, "unit": "cm"}
